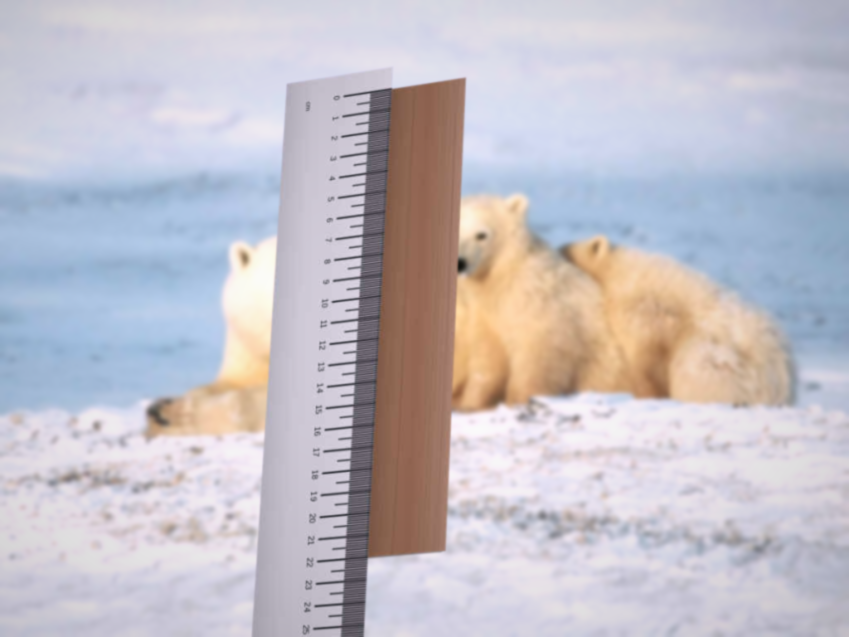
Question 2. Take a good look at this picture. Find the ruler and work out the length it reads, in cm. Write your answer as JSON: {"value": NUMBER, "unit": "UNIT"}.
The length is {"value": 22, "unit": "cm"}
